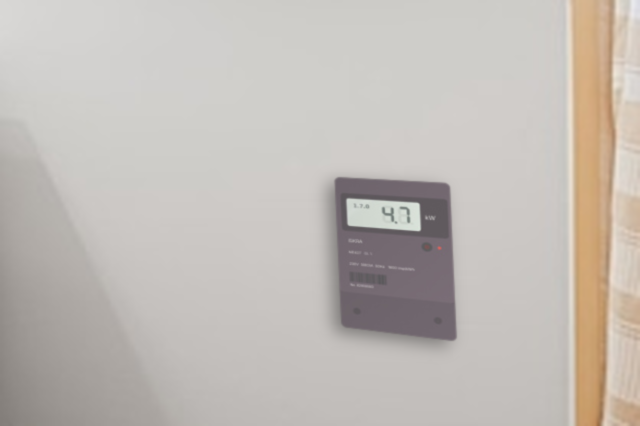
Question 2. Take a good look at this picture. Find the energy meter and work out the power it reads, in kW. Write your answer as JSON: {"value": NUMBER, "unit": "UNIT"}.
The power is {"value": 4.7, "unit": "kW"}
